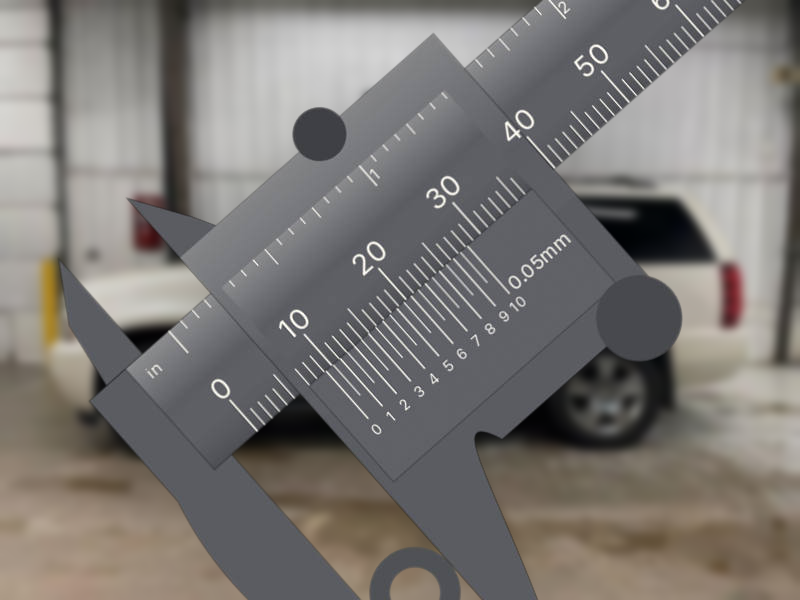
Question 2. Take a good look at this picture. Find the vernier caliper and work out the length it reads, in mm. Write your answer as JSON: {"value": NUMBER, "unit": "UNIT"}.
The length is {"value": 9.2, "unit": "mm"}
